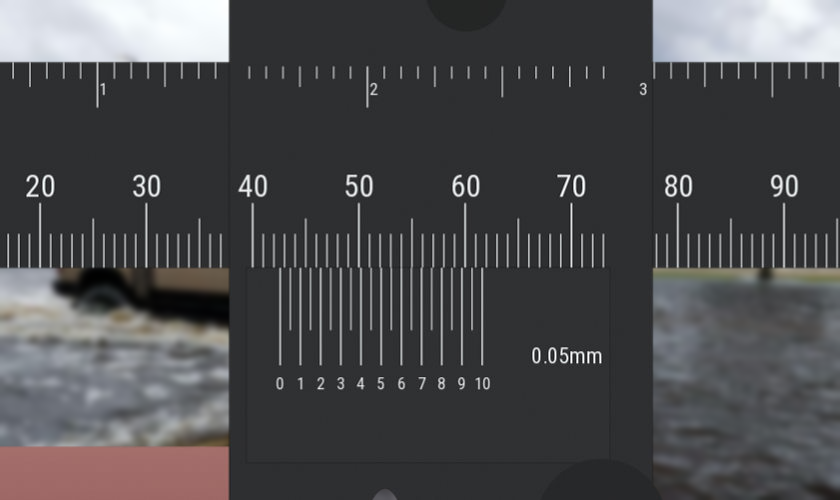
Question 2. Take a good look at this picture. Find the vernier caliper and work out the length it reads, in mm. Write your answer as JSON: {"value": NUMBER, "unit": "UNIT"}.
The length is {"value": 42.6, "unit": "mm"}
